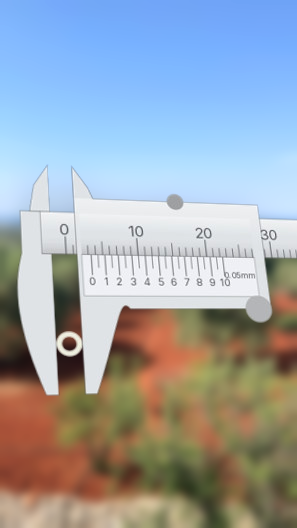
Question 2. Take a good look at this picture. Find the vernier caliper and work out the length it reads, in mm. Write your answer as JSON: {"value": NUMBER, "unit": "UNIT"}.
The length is {"value": 3.4, "unit": "mm"}
